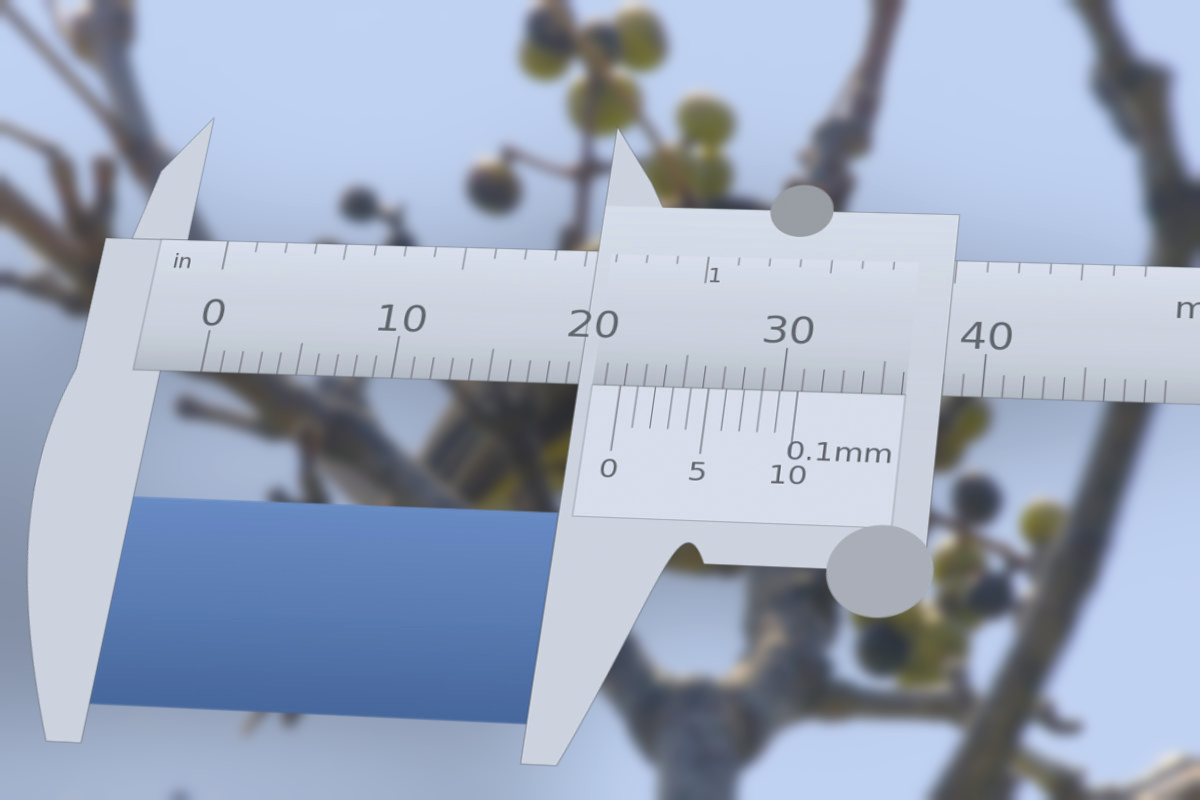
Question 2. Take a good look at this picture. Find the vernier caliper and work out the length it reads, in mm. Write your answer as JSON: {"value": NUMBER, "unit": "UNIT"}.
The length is {"value": 21.8, "unit": "mm"}
